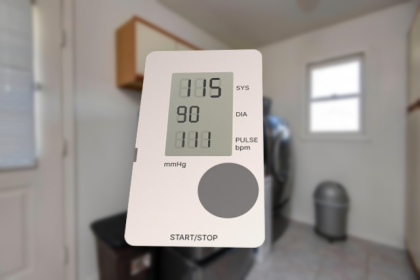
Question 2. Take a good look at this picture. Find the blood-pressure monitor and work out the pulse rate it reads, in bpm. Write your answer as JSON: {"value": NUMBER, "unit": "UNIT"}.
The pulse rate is {"value": 111, "unit": "bpm"}
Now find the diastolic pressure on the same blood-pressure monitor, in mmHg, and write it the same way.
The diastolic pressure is {"value": 90, "unit": "mmHg"}
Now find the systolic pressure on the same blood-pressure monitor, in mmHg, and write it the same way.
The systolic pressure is {"value": 115, "unit": "mmHg"}
